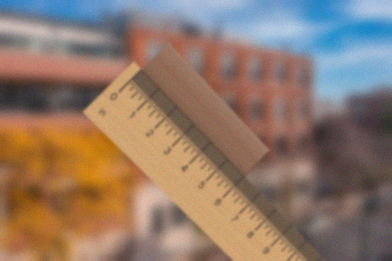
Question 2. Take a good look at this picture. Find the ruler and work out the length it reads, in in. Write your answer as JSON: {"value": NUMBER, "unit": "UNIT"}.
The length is {"value": 6, "unit": "in"}
